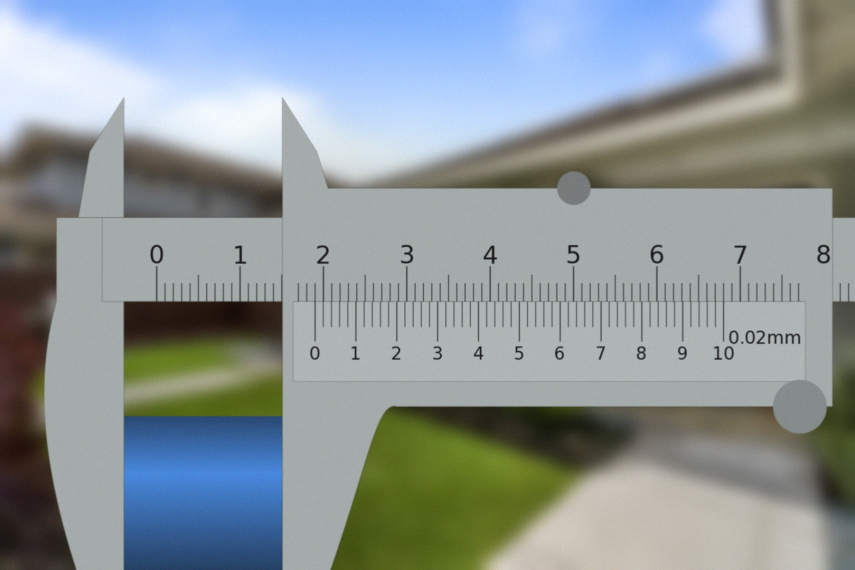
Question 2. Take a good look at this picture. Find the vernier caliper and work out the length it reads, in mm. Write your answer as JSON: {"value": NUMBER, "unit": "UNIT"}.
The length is {"value": 19.0, "unit": "mm"}
